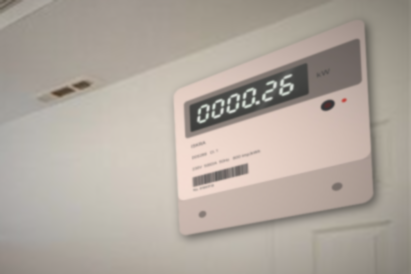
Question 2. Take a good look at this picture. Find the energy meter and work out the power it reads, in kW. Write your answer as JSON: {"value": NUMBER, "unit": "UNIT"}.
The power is {"value": 0.26, "unit": "kW"}
